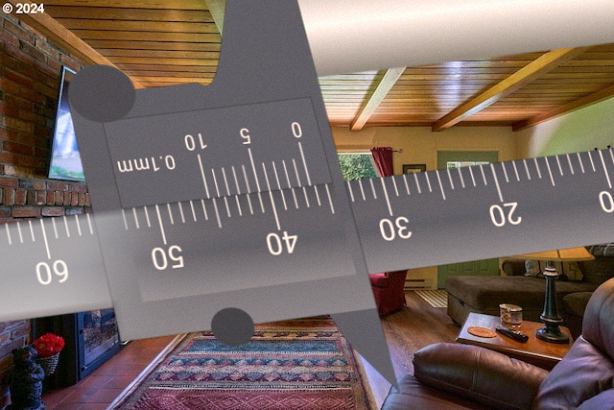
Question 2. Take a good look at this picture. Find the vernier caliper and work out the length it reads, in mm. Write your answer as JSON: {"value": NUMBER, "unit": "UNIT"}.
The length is {"value": 36.4, "unit": "mm"}
